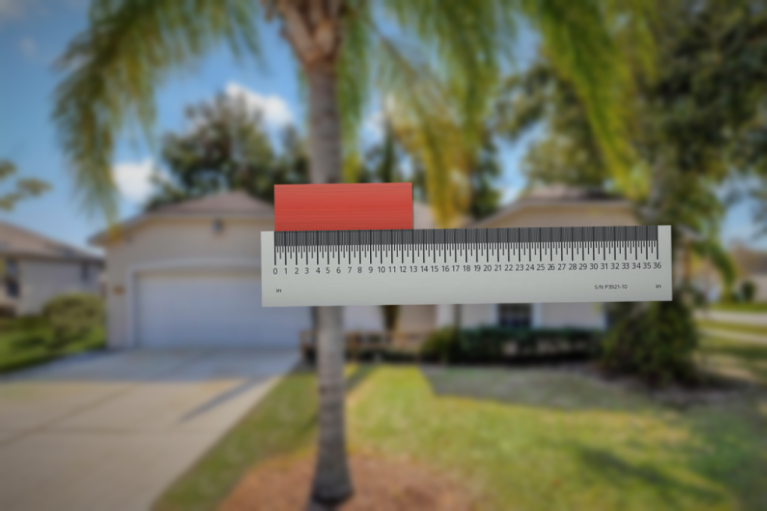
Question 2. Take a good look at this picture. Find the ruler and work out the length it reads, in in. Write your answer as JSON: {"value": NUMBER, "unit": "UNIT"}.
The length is {"value": 13, "unit": "in"}
